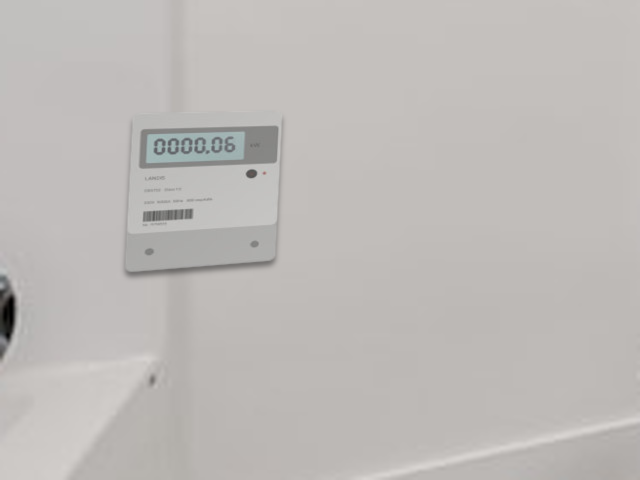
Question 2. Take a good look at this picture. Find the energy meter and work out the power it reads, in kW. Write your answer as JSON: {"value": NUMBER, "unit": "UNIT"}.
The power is {"value": 0.06, "unit": "kW"}
